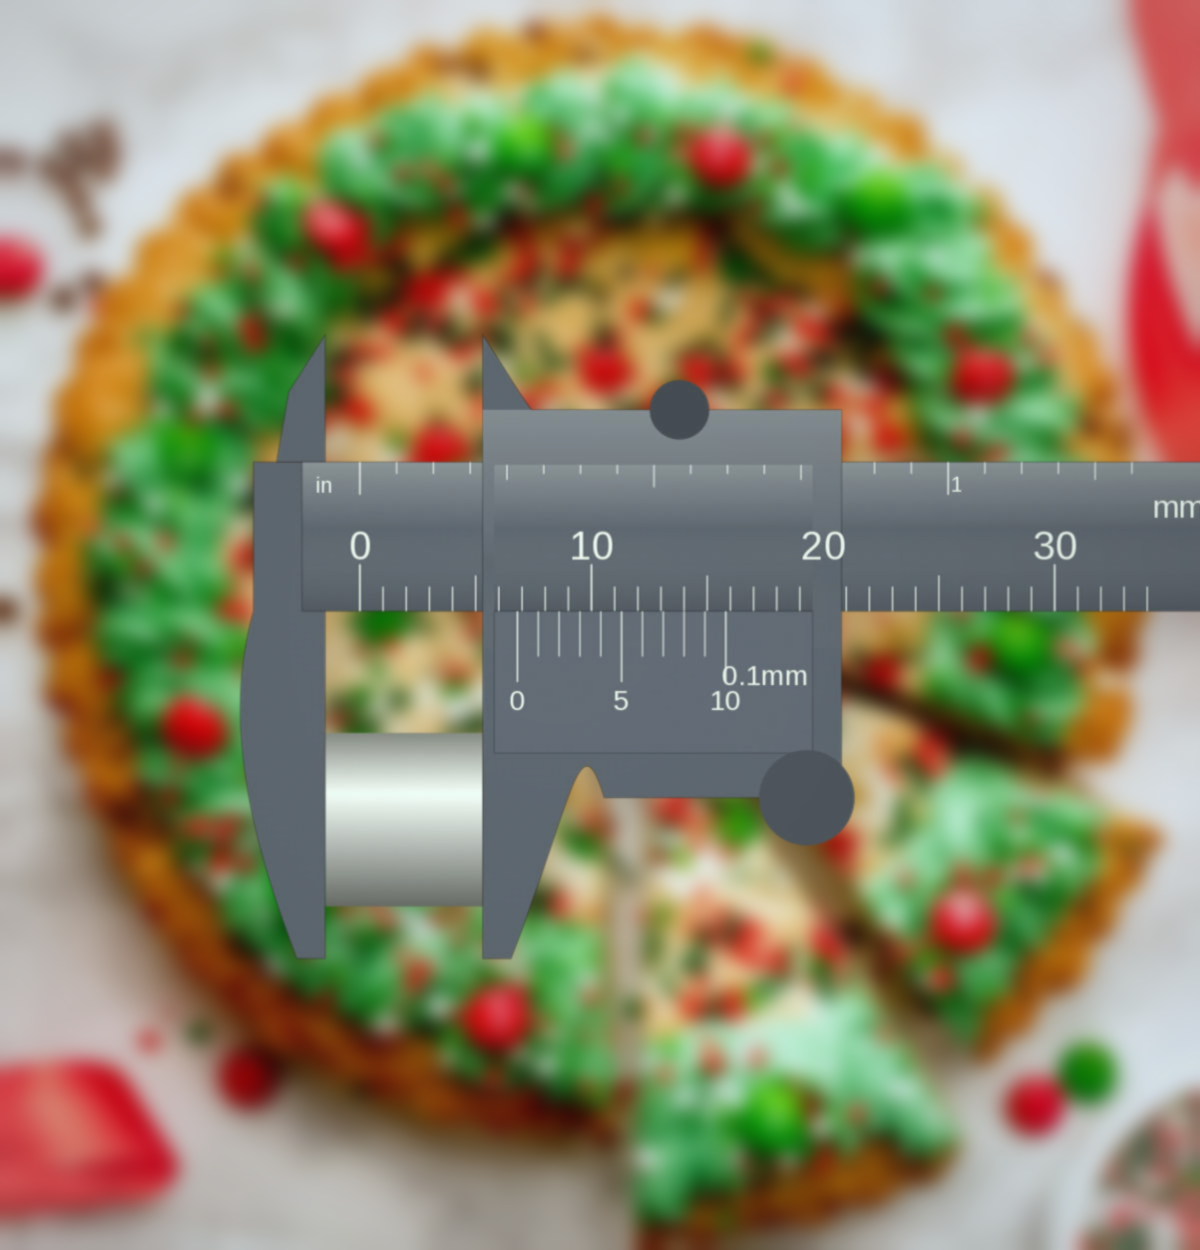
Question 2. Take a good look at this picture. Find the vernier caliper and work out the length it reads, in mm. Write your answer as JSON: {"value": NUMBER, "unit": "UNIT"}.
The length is {"value": 6.8, "unit": "mm"}
